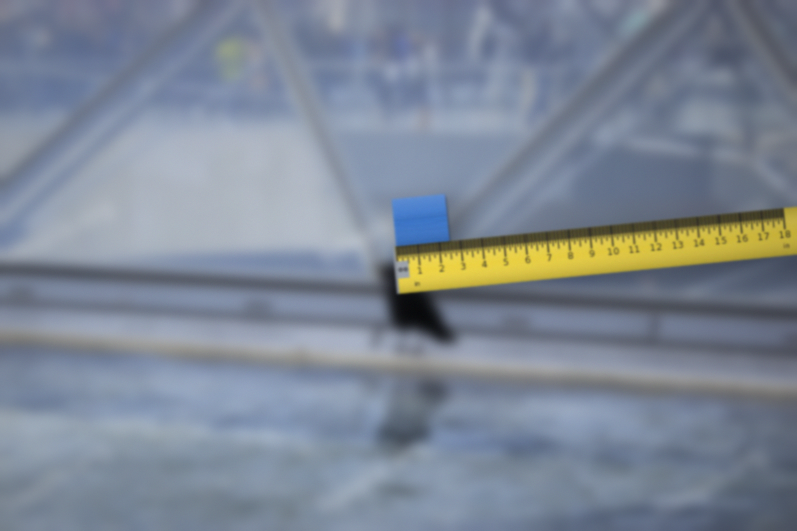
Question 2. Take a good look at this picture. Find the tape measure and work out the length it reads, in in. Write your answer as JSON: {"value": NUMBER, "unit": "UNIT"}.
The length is {"value": 2.5, "unit": "in"}
